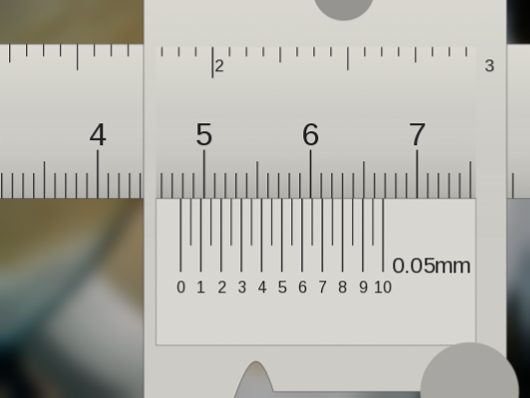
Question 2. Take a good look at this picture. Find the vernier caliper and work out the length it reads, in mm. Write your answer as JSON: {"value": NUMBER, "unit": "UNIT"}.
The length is {"value": 47.8, "unit": "mm"}
